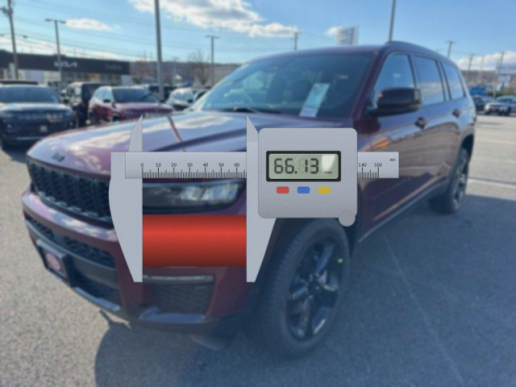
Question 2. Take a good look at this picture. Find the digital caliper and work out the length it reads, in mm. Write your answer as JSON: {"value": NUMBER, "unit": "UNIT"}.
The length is {"value": 66.13, "unit": "mm"}
